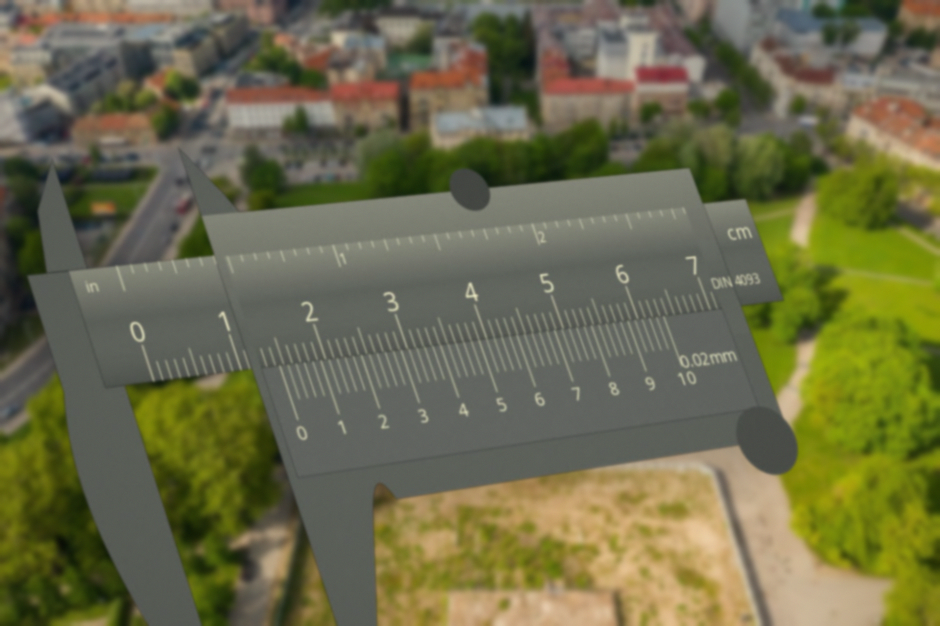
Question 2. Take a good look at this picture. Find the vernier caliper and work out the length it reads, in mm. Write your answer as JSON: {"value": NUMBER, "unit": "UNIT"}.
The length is {"value": 14.5, "unit": "mm"}
